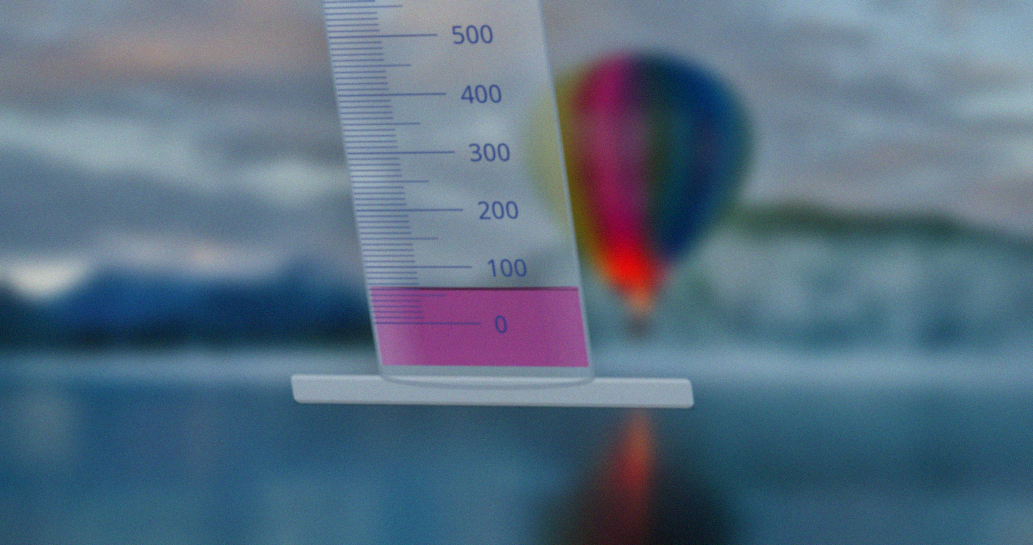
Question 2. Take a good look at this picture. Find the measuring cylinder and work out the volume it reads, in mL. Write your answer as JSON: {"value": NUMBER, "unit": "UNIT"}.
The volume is {"value": 60, "unit": "mL"}
